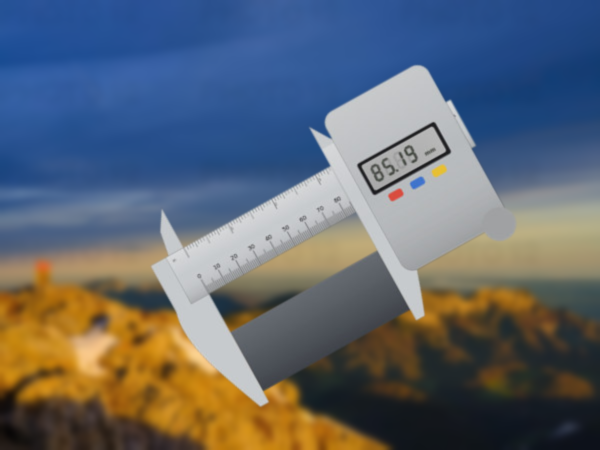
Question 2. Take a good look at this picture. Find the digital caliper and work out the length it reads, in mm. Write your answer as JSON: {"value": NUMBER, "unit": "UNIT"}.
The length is {"value": 85.19, "unit": "mm"}
